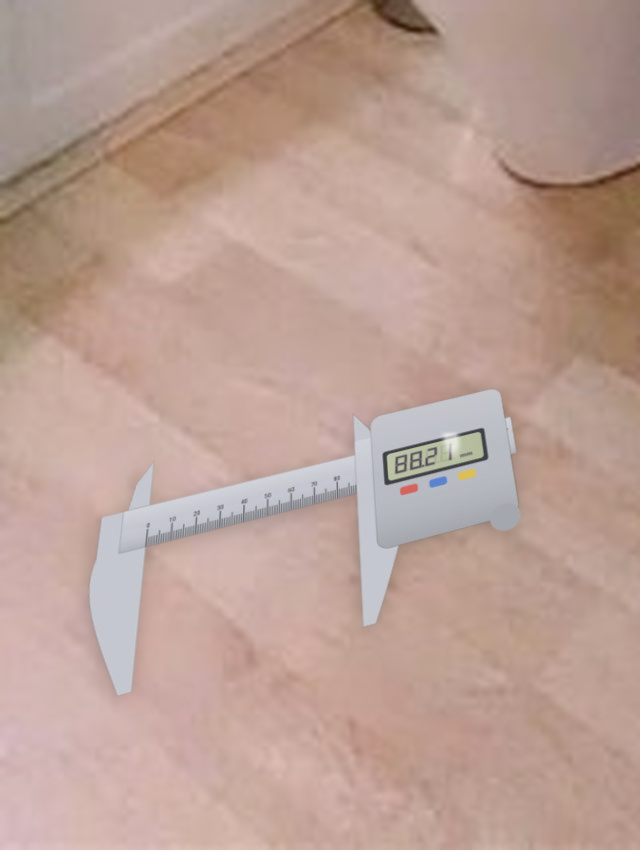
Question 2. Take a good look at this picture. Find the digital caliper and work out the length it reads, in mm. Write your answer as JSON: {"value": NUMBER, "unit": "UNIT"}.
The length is {"value": 88.21, "unit": "mm"}
